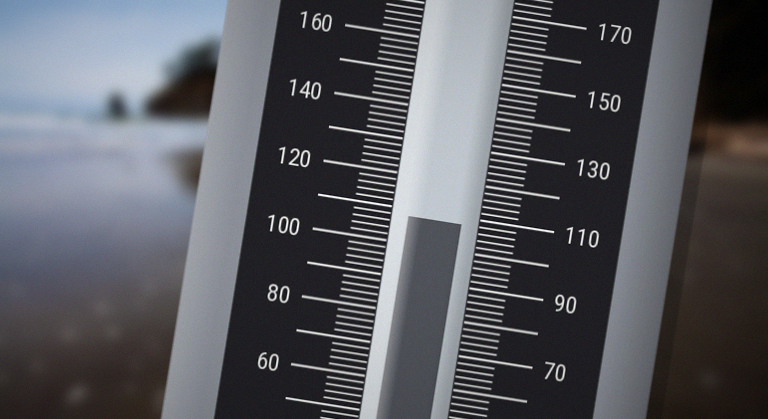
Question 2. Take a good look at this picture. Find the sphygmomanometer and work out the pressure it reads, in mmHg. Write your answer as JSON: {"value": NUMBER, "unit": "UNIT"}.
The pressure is {"value": 108, "unit": "mmHg"}
